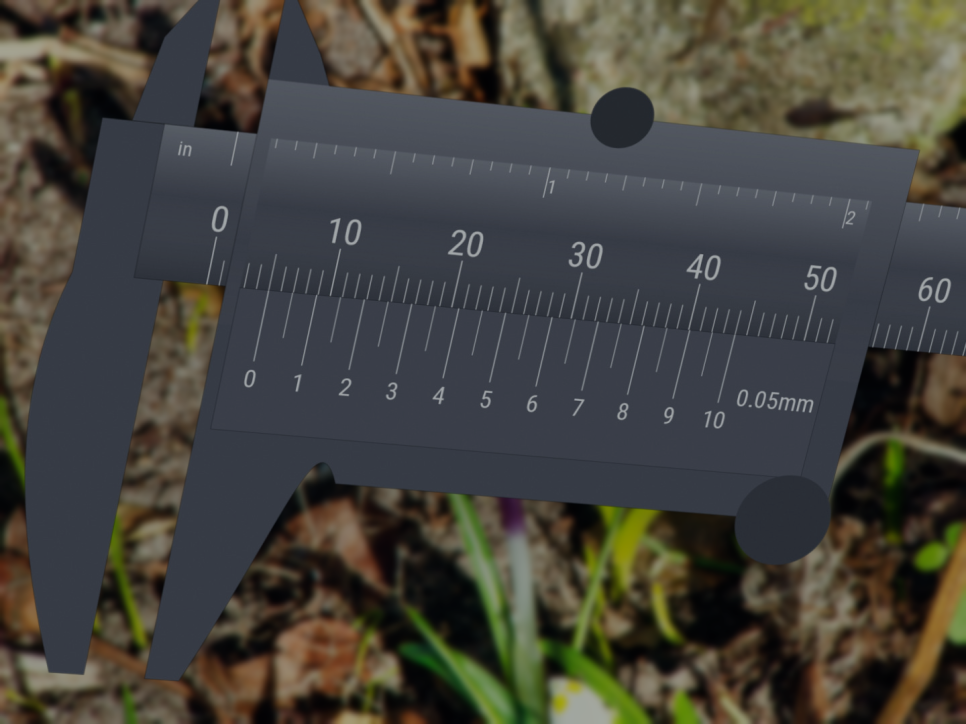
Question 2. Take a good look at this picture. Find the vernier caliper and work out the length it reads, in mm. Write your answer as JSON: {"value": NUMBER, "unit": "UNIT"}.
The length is {"value": 5.0, "unit": "mm"}
